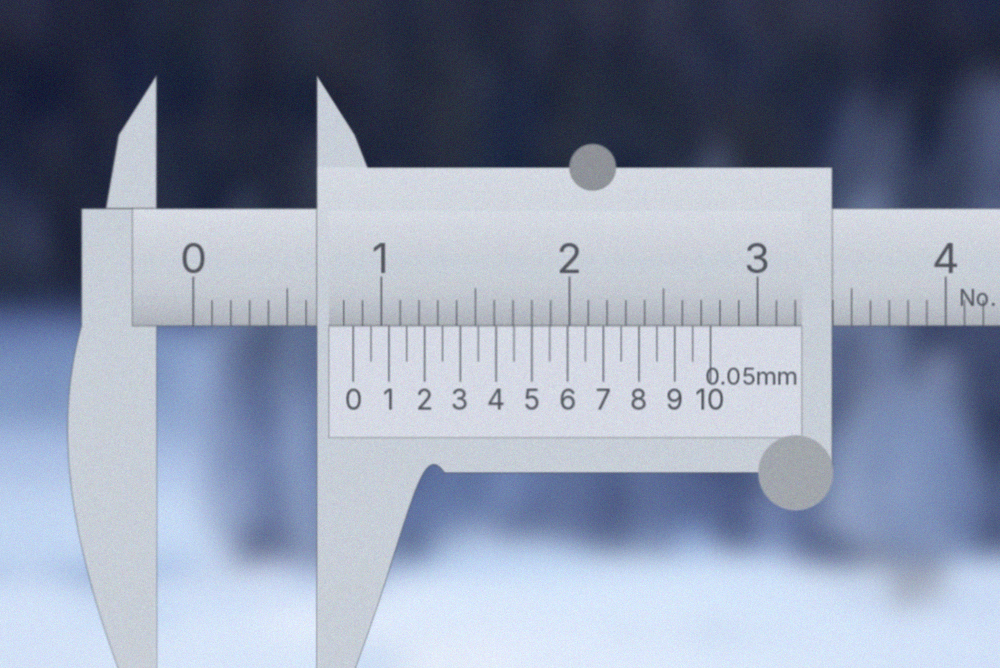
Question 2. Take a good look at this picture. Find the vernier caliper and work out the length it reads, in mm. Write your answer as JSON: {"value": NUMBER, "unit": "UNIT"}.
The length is {"value": 8.5, "unit": "mm"}
